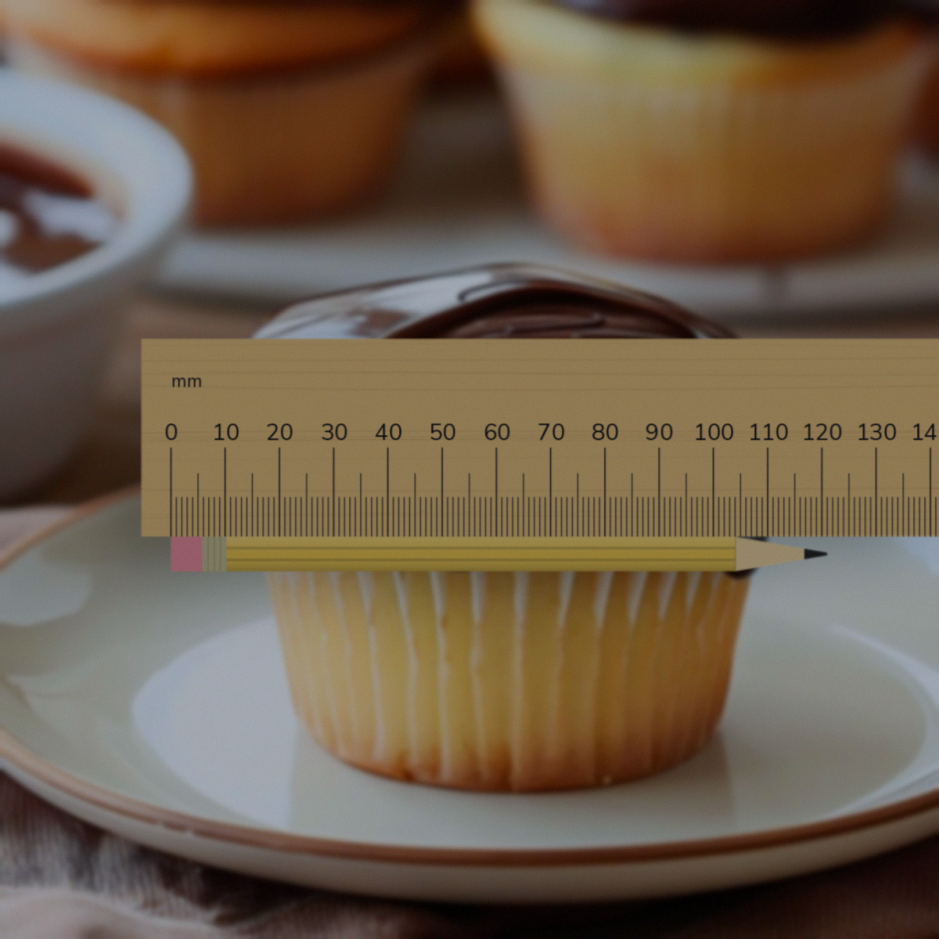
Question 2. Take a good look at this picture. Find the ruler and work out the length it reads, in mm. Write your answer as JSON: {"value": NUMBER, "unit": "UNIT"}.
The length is {"value": 121, "unit": "mm"}
